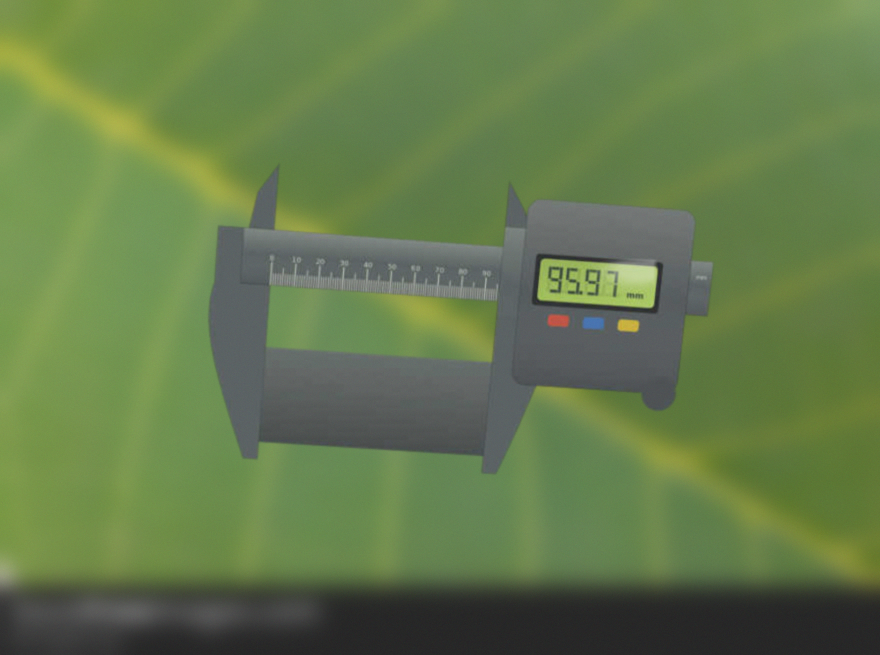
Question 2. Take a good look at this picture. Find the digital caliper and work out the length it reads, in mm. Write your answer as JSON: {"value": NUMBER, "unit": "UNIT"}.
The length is {"value": 95.97, "unit": "mm"}
